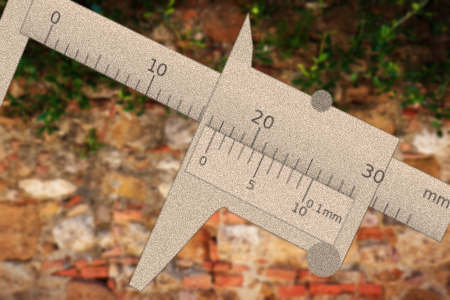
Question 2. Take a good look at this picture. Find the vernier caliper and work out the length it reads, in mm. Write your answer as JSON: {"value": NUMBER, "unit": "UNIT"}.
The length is {"value": 16.7, "unit": "mm"}
